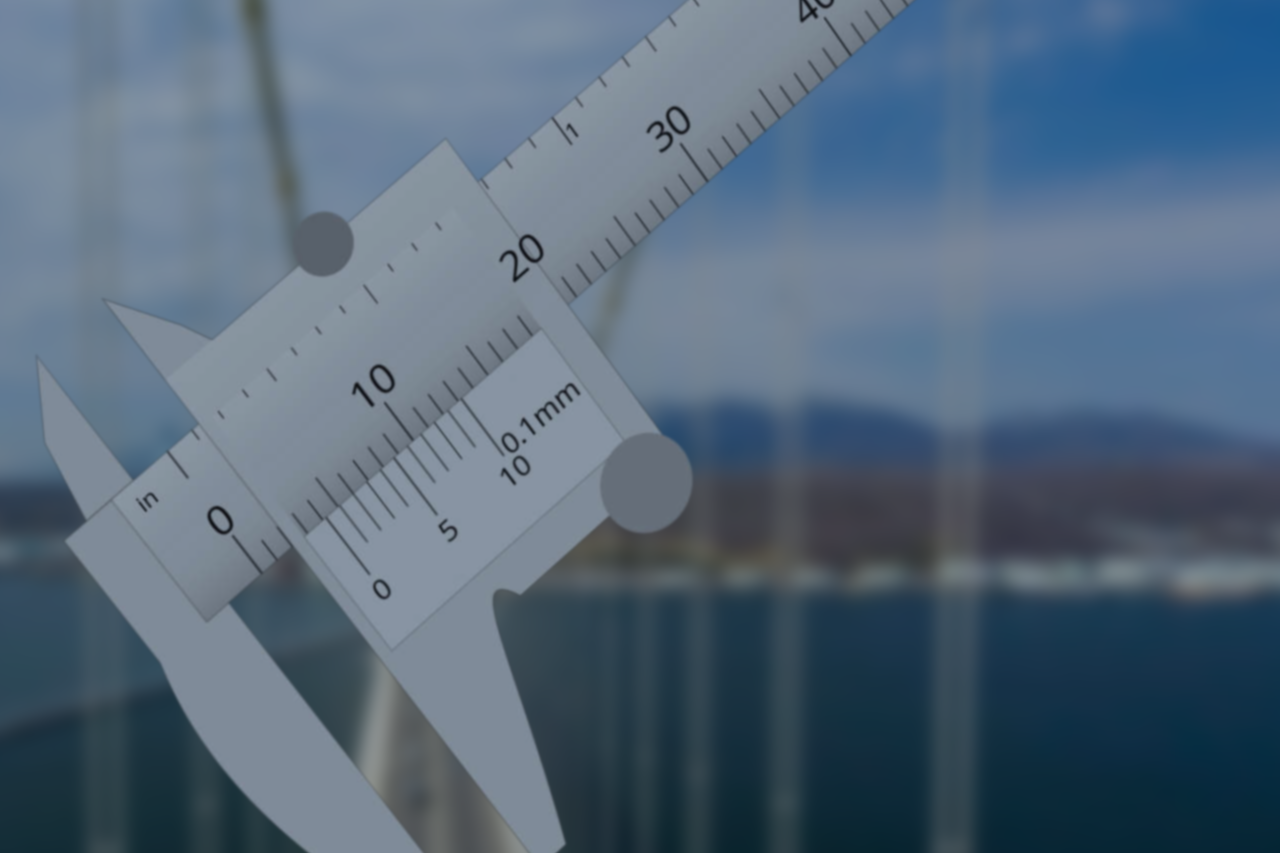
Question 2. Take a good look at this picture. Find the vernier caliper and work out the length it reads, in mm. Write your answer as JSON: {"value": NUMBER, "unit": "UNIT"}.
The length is {"value": 4.2, "unit": "mm"}
